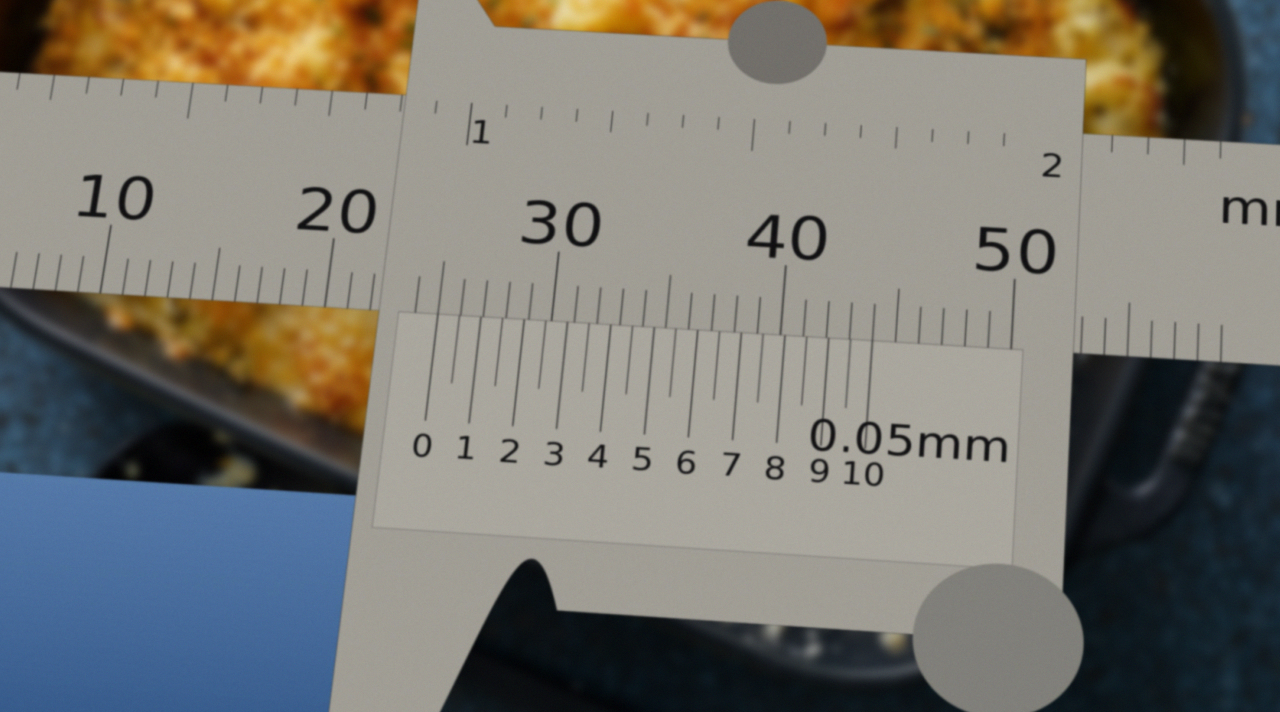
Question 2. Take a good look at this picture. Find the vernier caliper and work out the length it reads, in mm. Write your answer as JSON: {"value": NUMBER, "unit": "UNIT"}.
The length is {"value": 25.0, "unit": "mm"}
